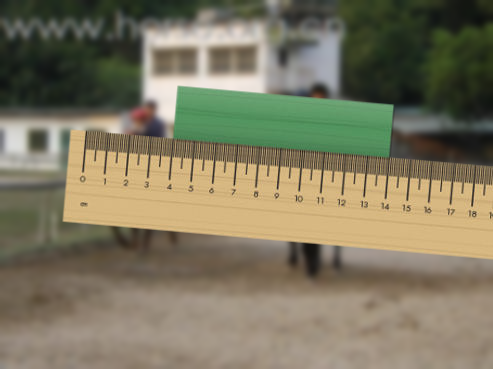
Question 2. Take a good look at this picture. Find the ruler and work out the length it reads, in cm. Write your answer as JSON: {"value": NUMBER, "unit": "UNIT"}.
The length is {"value": 10, "unit": "cm"}
